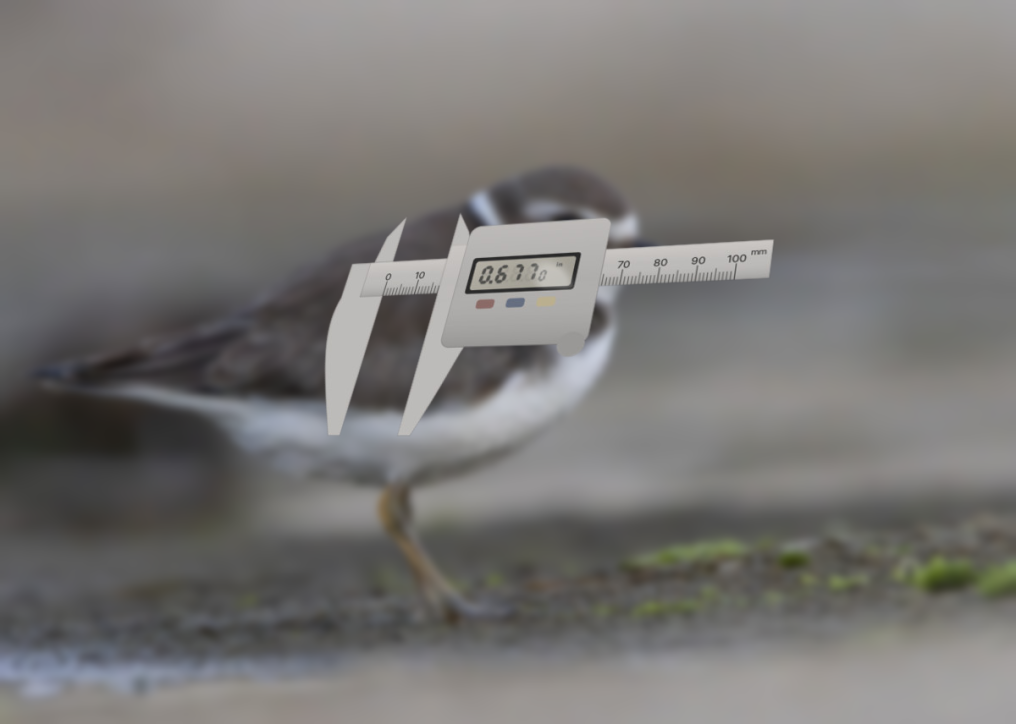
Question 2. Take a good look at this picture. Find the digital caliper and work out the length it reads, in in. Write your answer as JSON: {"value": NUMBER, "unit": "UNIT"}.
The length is {"value": 0.6770, "unit": "in"}
